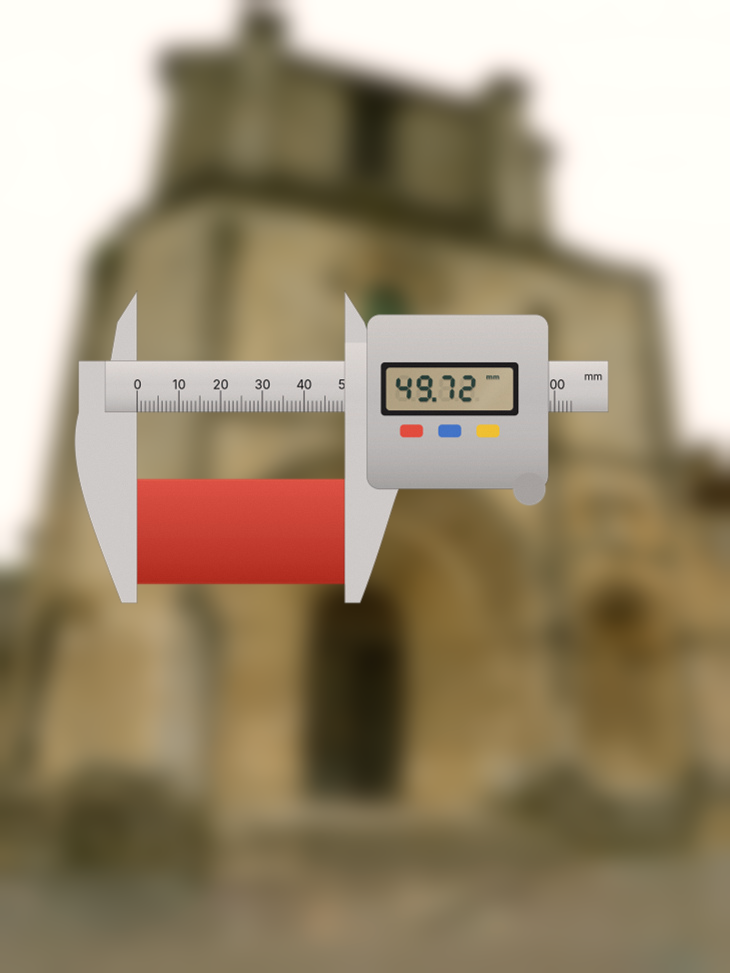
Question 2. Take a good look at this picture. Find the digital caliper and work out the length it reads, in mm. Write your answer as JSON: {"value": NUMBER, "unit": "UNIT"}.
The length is {"value": 49.72, "unit": "mm"}
